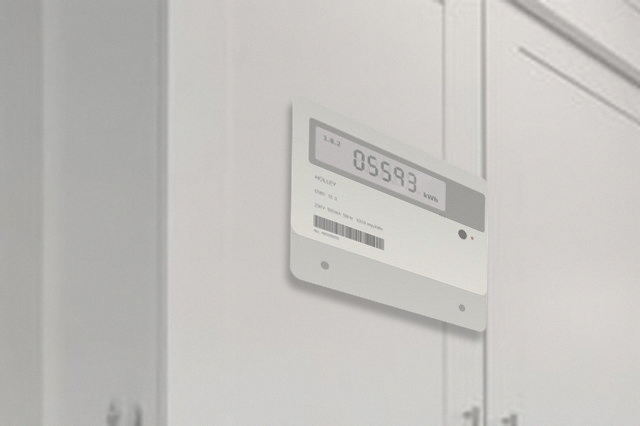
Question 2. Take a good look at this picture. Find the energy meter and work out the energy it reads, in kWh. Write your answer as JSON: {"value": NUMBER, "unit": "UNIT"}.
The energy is {"value": 5593, "unit": "kWh"}
